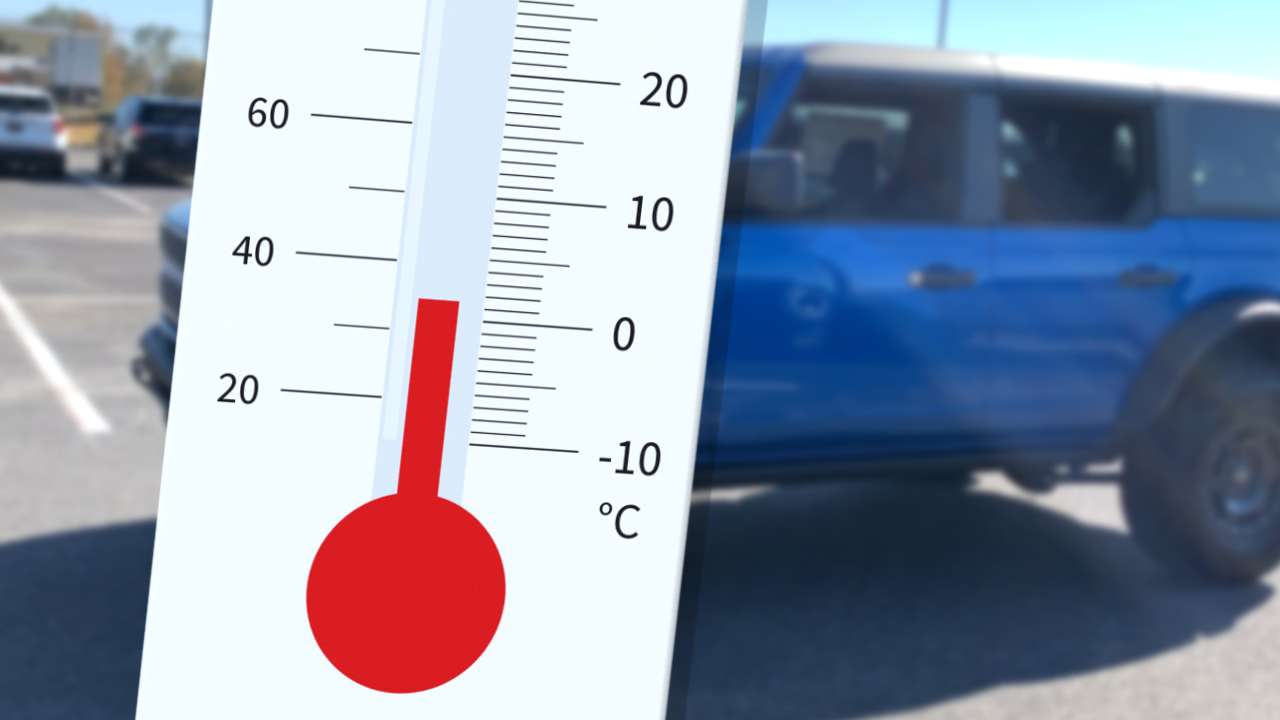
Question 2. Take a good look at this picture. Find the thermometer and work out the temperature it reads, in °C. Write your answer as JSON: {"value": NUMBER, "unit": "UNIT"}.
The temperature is {"value": 1.5, "unit": "°C"}
